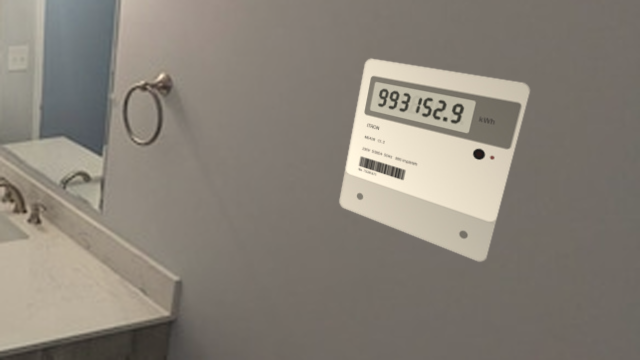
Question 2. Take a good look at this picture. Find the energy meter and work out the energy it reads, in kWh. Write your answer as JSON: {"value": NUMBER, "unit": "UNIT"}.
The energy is {"value": 993152.9, "unit": "kWh"}
